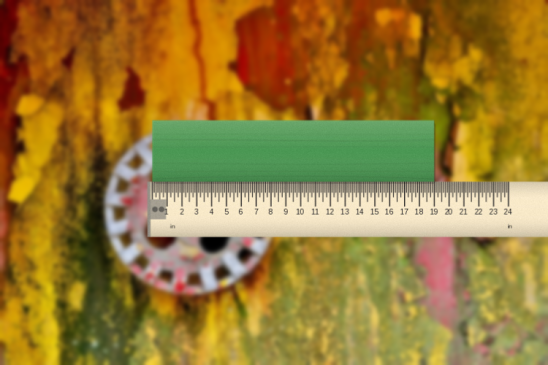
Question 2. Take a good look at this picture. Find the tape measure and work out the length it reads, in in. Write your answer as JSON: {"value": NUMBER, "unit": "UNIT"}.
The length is {"value": 19, "unit": "in"}
